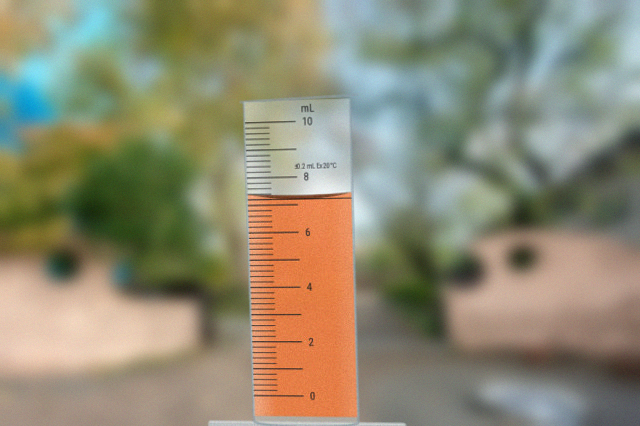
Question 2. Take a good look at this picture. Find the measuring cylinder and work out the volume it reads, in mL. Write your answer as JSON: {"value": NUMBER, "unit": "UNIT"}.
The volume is {"value": 7.2, "unit": "mL"}
